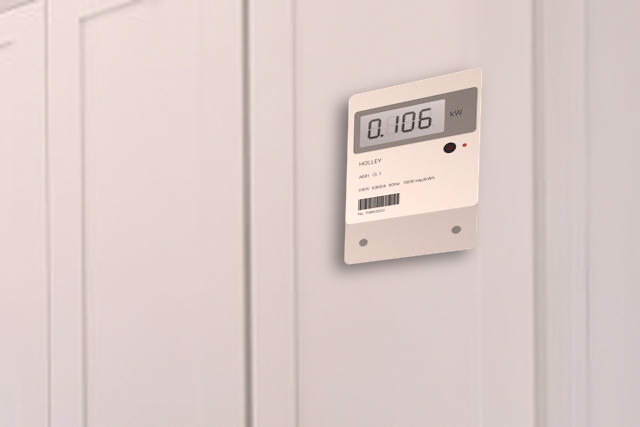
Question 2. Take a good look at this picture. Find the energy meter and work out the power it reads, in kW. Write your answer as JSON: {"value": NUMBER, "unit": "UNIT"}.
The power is {"value": 0.106, "unit": "kW"}
